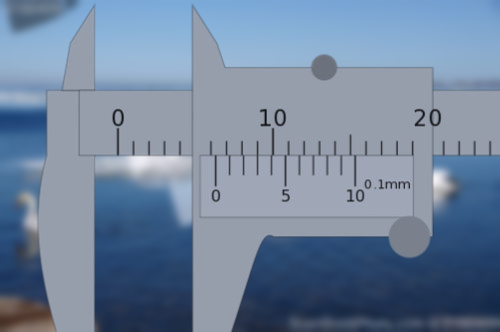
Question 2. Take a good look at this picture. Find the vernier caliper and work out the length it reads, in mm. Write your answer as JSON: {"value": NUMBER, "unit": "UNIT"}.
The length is {"value": 6.3, "unit": "mm"}
